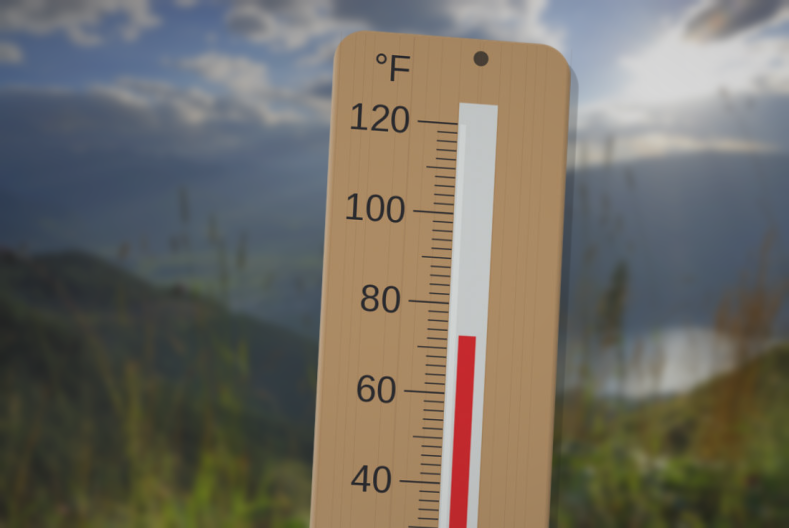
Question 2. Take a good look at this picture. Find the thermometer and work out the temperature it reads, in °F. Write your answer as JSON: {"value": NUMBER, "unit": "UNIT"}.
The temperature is {"value": 73, "unit": "°F"}
